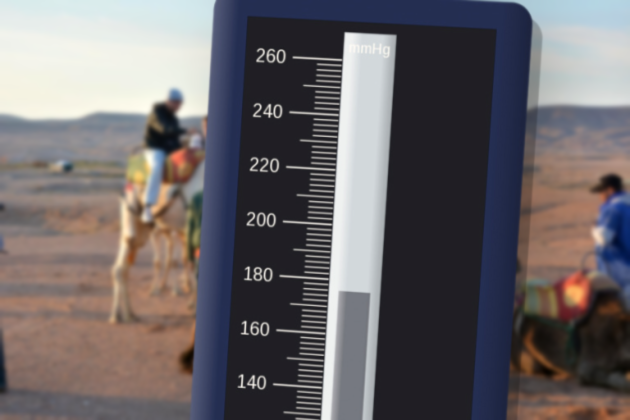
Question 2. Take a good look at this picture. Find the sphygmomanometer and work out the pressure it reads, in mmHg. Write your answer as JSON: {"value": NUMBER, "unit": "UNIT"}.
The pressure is {"value": 176, "unit": "mmHg"}
